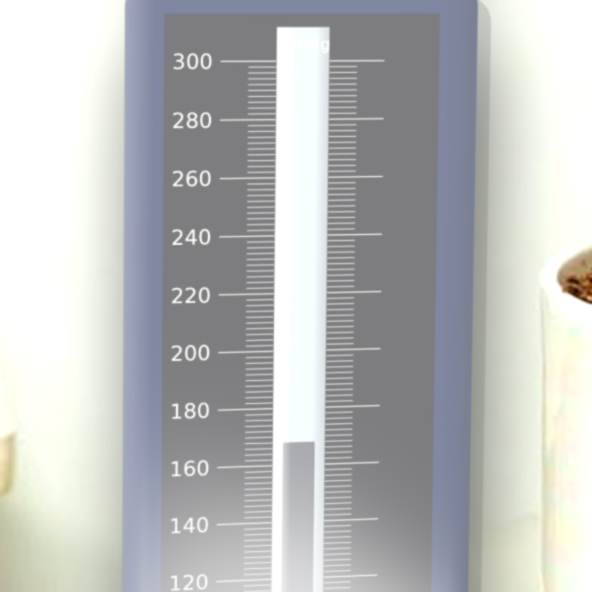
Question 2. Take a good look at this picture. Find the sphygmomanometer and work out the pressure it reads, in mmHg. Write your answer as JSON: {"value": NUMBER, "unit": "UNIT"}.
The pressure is {"value": 168, "unit": "mmHg"}
